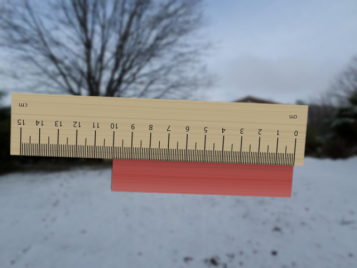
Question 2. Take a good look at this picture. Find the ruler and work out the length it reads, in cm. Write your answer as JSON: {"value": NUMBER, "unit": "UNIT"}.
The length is {"value": 10, "unit": "cm"}
